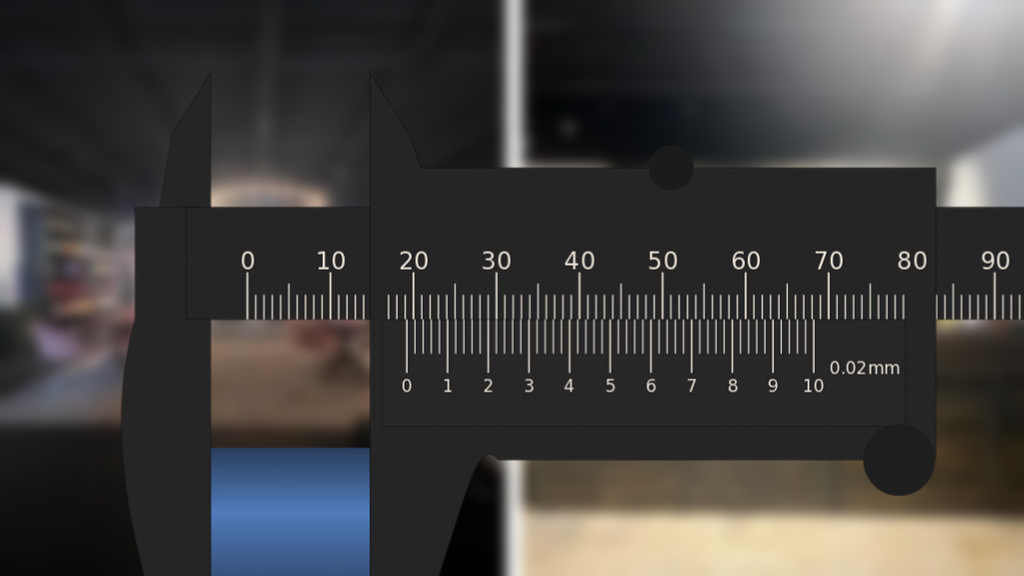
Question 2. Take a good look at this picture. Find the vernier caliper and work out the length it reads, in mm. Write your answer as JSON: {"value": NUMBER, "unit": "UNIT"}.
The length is {"value": 19.2, "unit": "mm"}
